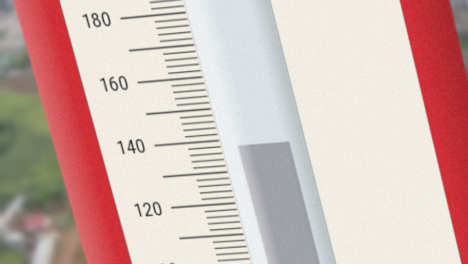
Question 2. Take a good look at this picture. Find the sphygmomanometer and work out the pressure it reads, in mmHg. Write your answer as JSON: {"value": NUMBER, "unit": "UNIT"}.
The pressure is {"value": 138, "unit": "mmHg"}
